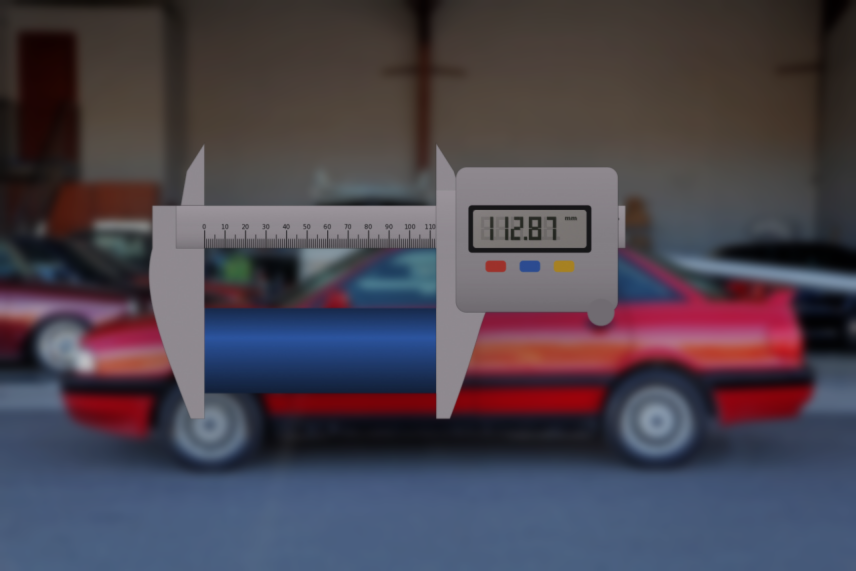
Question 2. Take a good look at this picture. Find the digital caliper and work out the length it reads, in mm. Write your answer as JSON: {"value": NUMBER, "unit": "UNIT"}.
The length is {"value": 112.87, "unit": "mm"}
